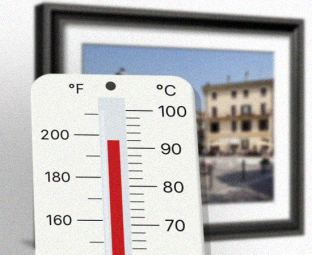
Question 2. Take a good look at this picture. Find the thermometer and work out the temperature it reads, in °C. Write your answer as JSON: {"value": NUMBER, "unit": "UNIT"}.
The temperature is {"value": 92, "unit": "°C"}
